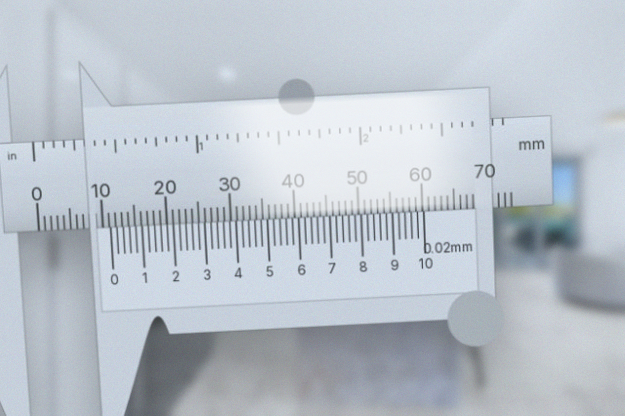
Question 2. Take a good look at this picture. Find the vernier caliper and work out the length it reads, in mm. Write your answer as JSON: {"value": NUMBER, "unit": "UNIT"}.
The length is {"value": 11.2, "unit": "mm"}
